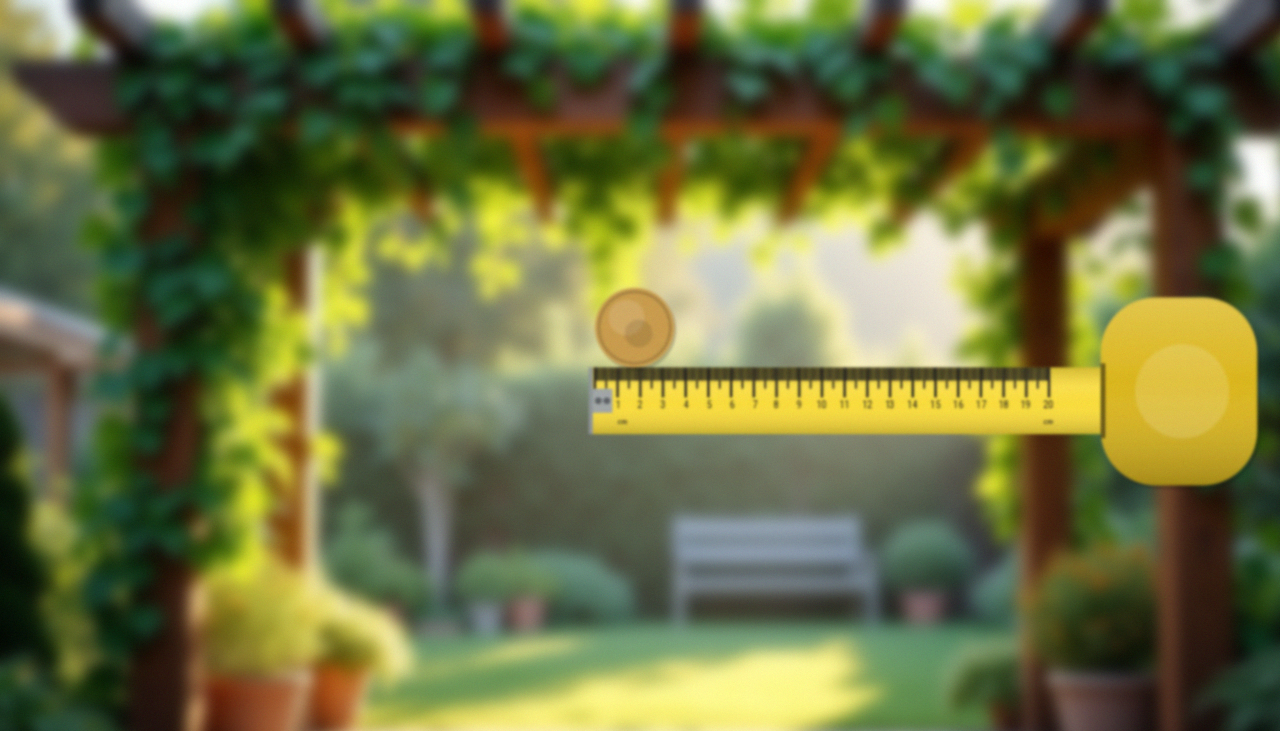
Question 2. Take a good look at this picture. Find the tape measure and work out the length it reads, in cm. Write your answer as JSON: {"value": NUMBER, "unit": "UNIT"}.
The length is {"value": 3.5, "unit": "cm"}
